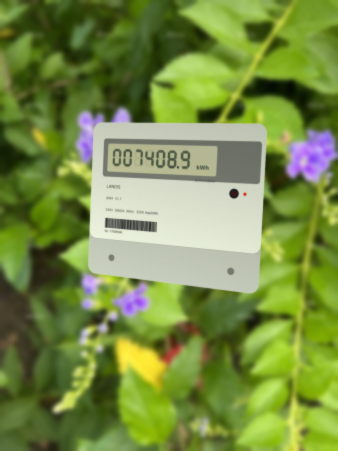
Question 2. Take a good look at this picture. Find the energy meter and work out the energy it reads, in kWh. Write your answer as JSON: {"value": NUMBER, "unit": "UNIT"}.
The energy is {"value": 7408.9, "unit": "kWh"}
